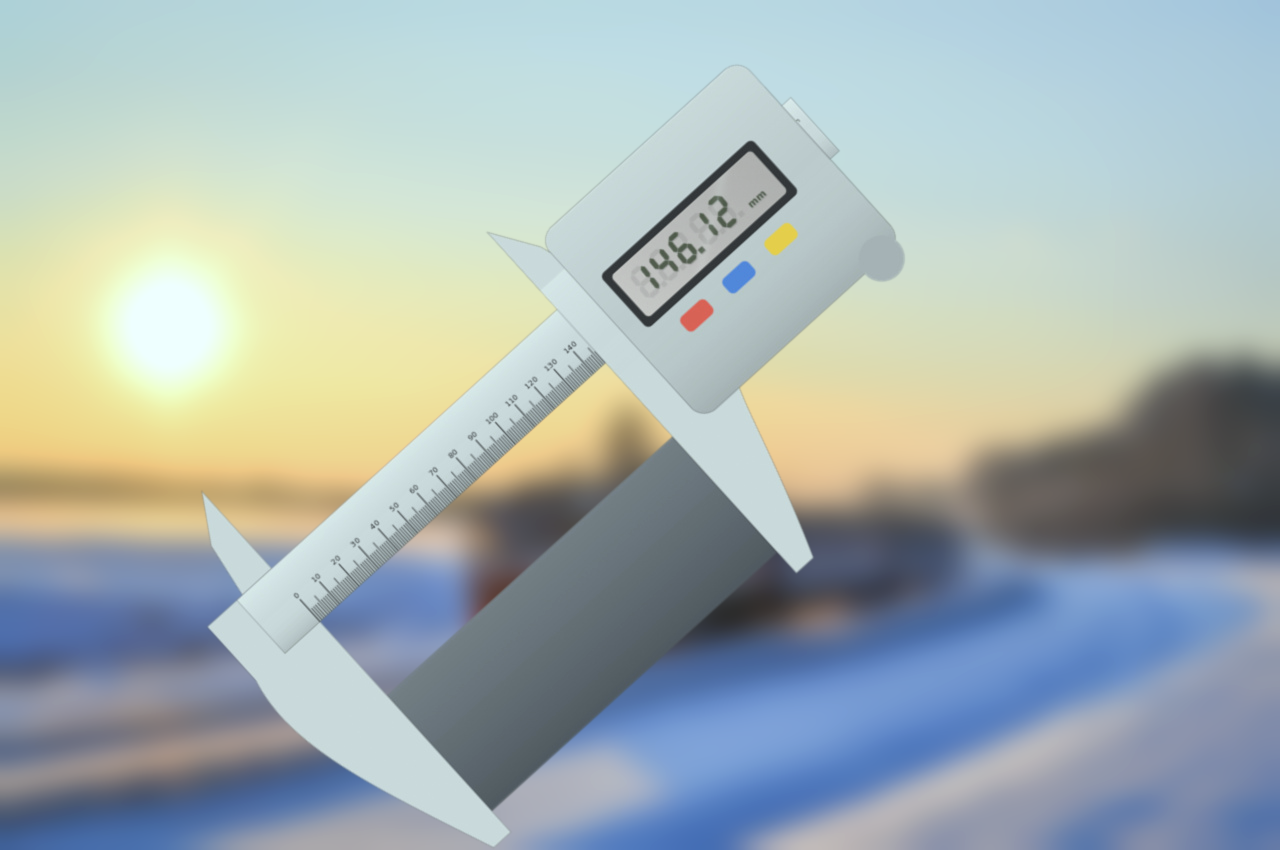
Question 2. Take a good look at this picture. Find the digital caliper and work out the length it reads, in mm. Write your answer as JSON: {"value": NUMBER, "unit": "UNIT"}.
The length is {"value": 146.12, "unit": "mm"}
